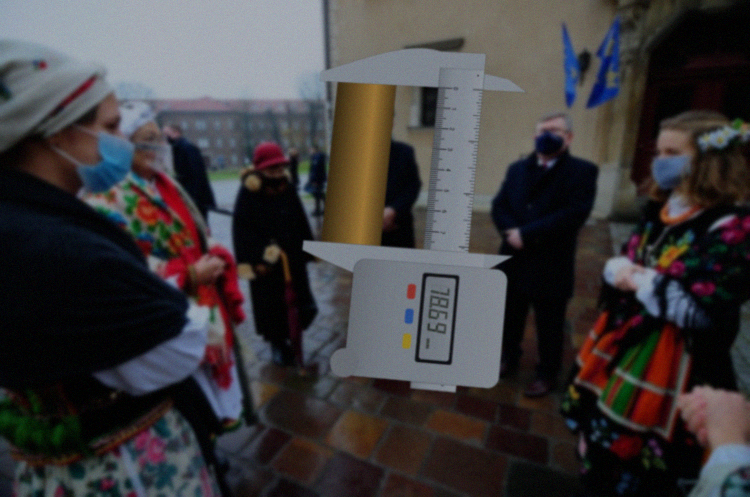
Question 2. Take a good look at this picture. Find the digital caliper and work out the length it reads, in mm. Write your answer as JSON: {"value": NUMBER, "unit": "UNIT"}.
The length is {"value": 78.69, "unit": "mm"}
